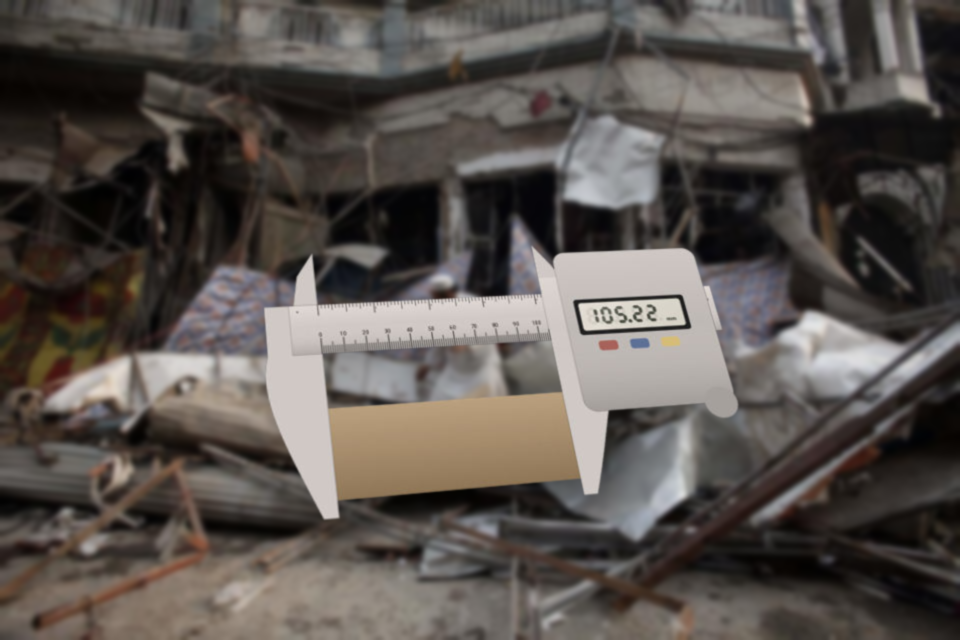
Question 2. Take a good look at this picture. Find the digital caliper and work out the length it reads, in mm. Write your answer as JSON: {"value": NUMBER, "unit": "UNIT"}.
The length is {"value": 105.22, "unit": "mm"}
